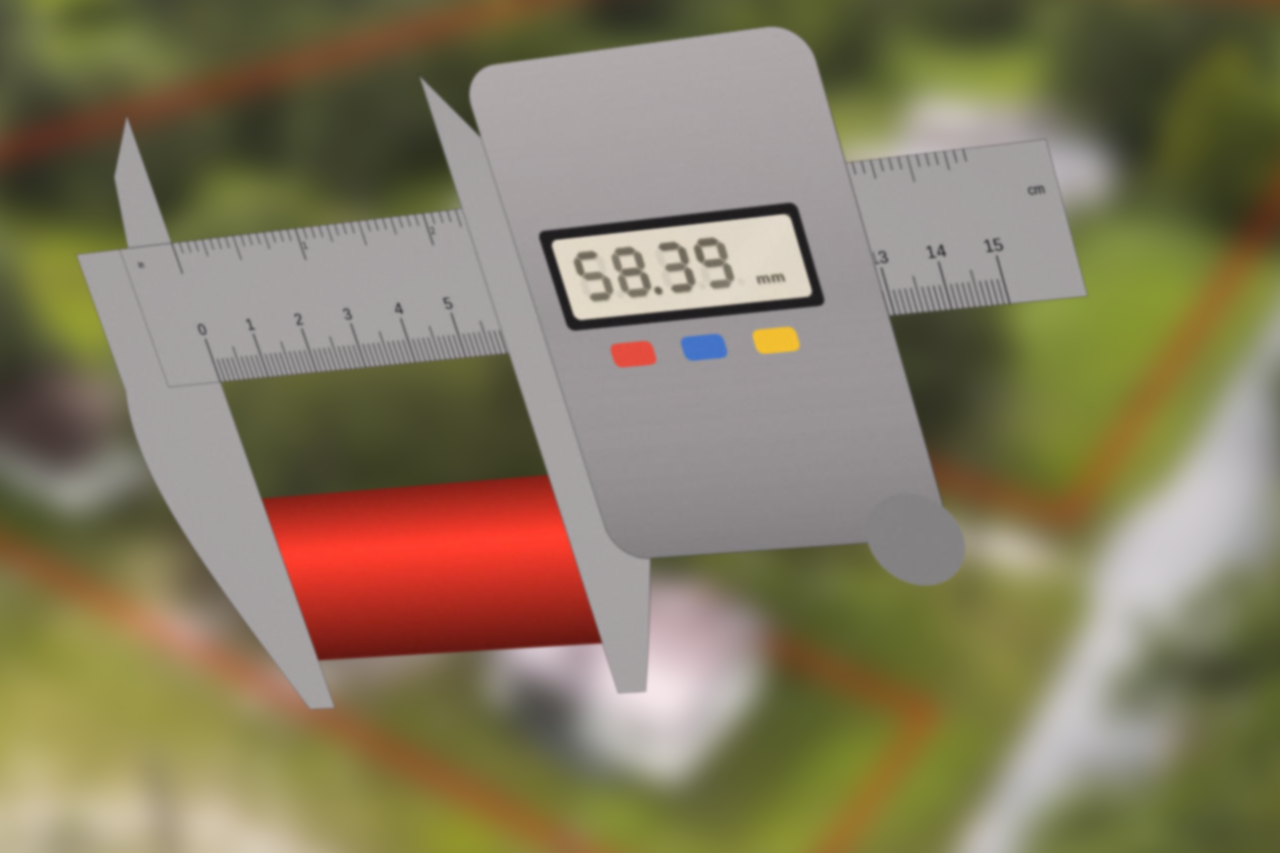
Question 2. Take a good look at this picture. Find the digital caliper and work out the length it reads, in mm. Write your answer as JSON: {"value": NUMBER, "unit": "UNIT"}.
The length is {"value": 58.39, "unit": "mm"}
